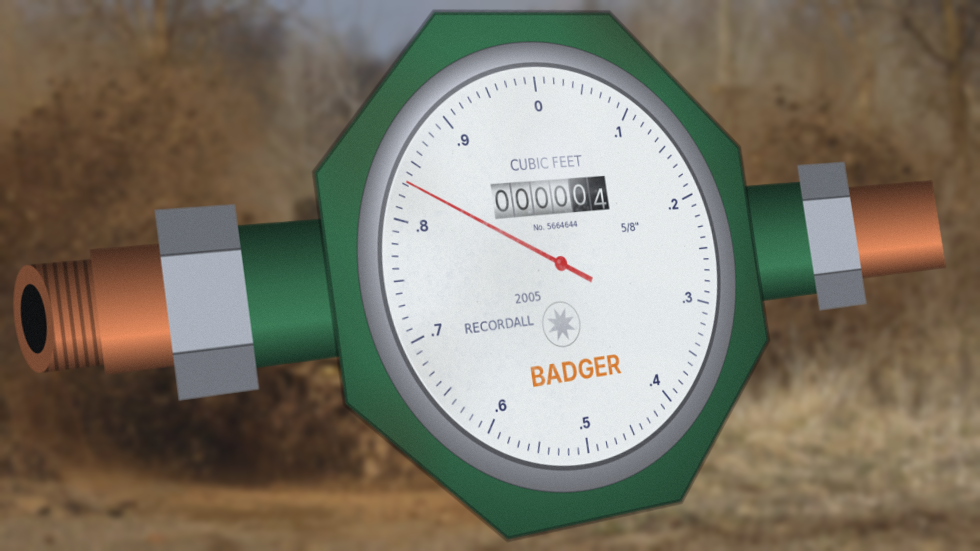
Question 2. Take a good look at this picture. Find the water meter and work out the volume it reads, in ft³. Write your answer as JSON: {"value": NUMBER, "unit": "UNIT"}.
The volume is {"value": 3.83, "unit": "ft³"}
